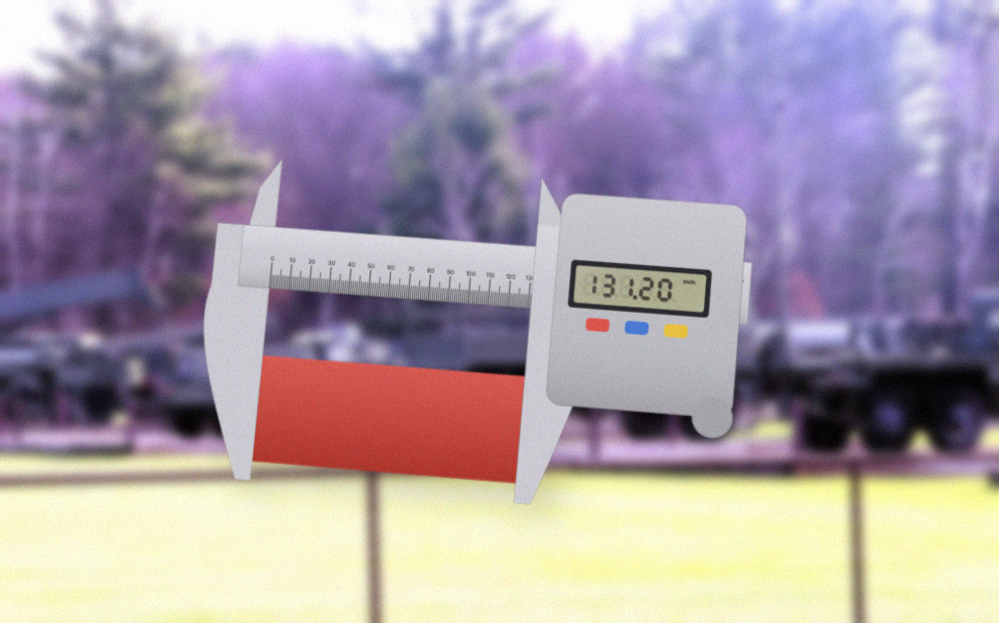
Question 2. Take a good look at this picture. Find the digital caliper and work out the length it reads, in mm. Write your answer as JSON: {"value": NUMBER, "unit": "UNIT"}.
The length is {"value": 131.20, "unit": "mm"}
